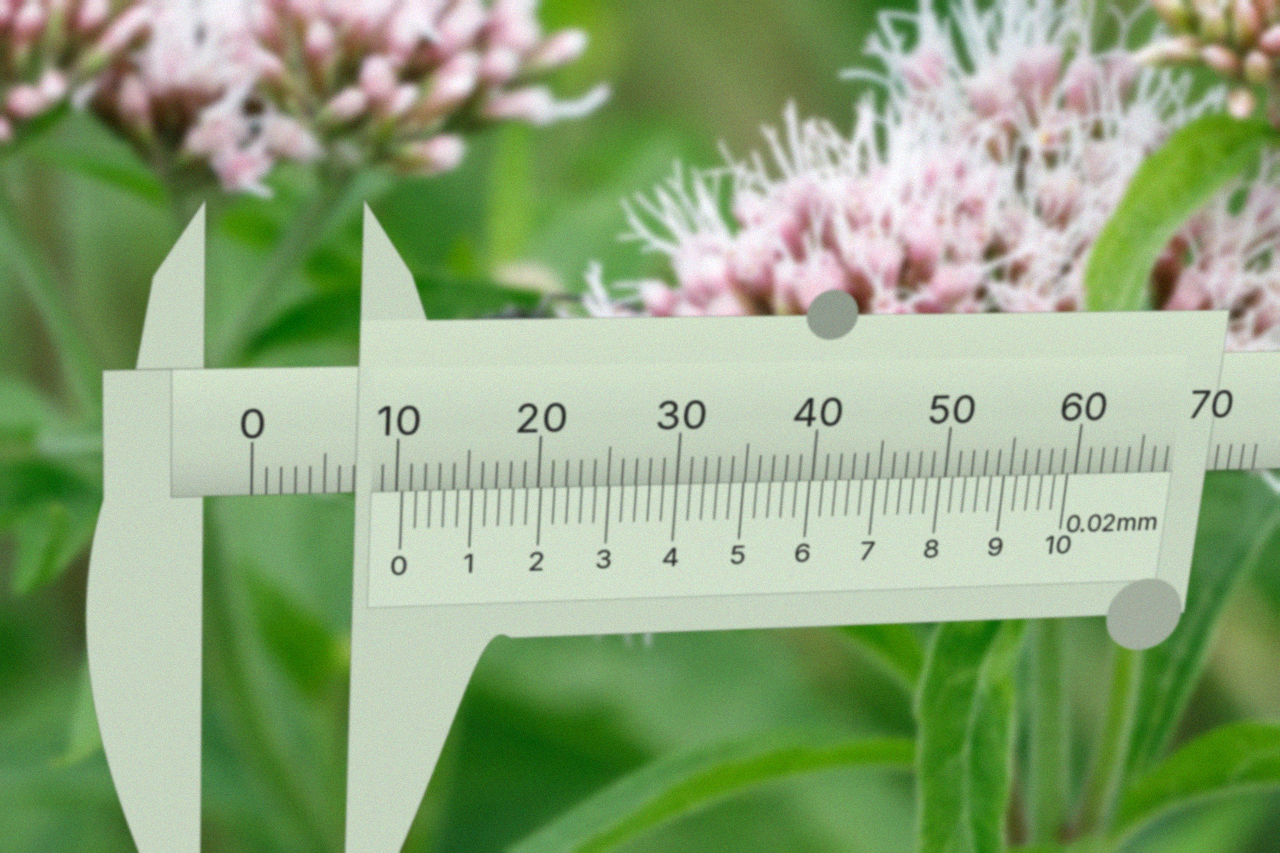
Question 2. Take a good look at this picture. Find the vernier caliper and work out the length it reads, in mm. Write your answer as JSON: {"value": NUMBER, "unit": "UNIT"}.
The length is {"value": 10.4, "unit": "mm"}
